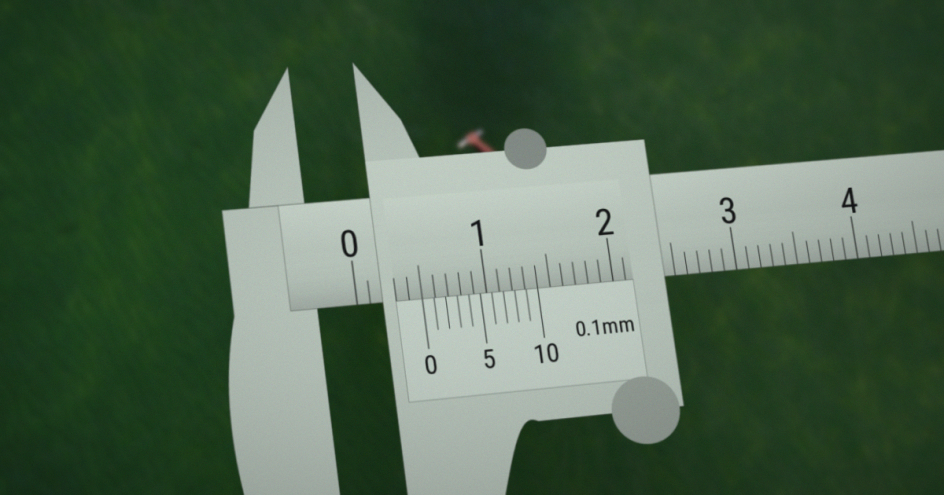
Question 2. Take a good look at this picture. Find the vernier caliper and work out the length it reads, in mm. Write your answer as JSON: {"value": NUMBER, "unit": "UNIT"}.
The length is {"value": 5.0, "unit": "mm"}
